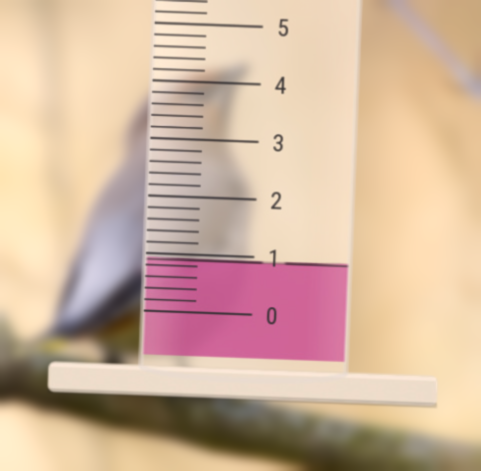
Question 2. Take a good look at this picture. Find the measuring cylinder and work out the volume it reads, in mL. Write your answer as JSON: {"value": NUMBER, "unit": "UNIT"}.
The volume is {"value": 0.9, "unit": "mL"}
